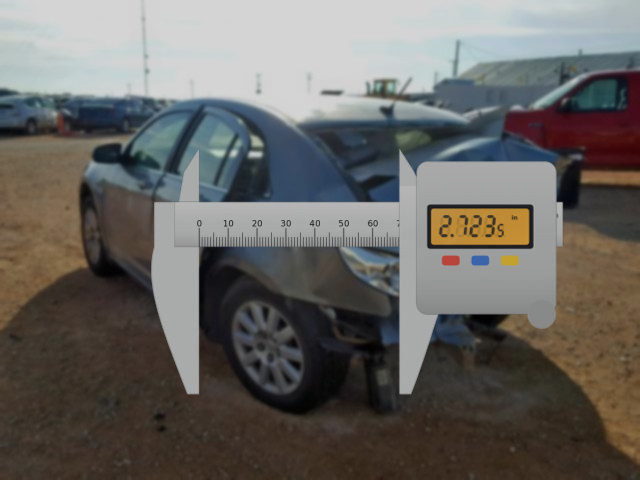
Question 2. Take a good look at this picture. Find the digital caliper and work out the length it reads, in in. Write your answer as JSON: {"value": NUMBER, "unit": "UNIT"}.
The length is {"value": 2.7235, "unit": "in"}
